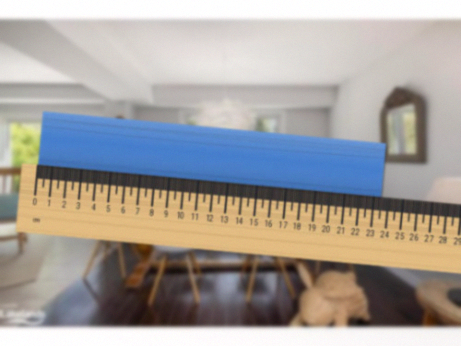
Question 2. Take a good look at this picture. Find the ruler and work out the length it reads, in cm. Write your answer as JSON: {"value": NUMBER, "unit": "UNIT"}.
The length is {"value": 23.5, "unit": "cm"}
